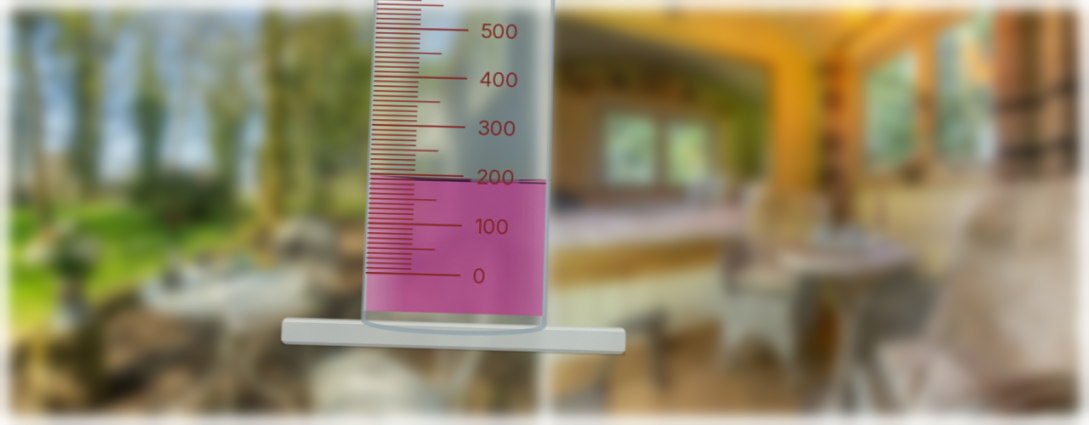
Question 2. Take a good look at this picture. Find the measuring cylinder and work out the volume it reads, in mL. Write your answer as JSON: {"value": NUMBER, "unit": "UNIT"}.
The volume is {"value": 190, "unit": "mL"}
